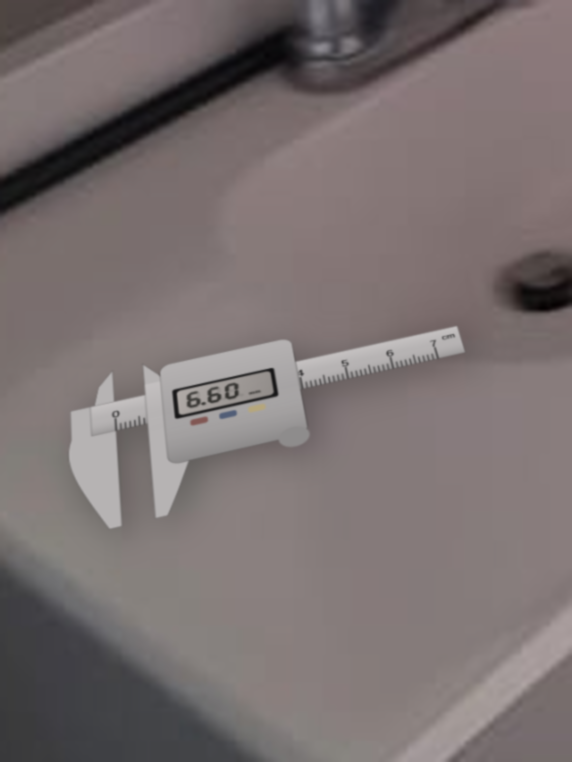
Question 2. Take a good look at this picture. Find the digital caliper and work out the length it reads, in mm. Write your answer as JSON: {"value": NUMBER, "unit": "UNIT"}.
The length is {"value": 6.60, "unit": "mm"}
